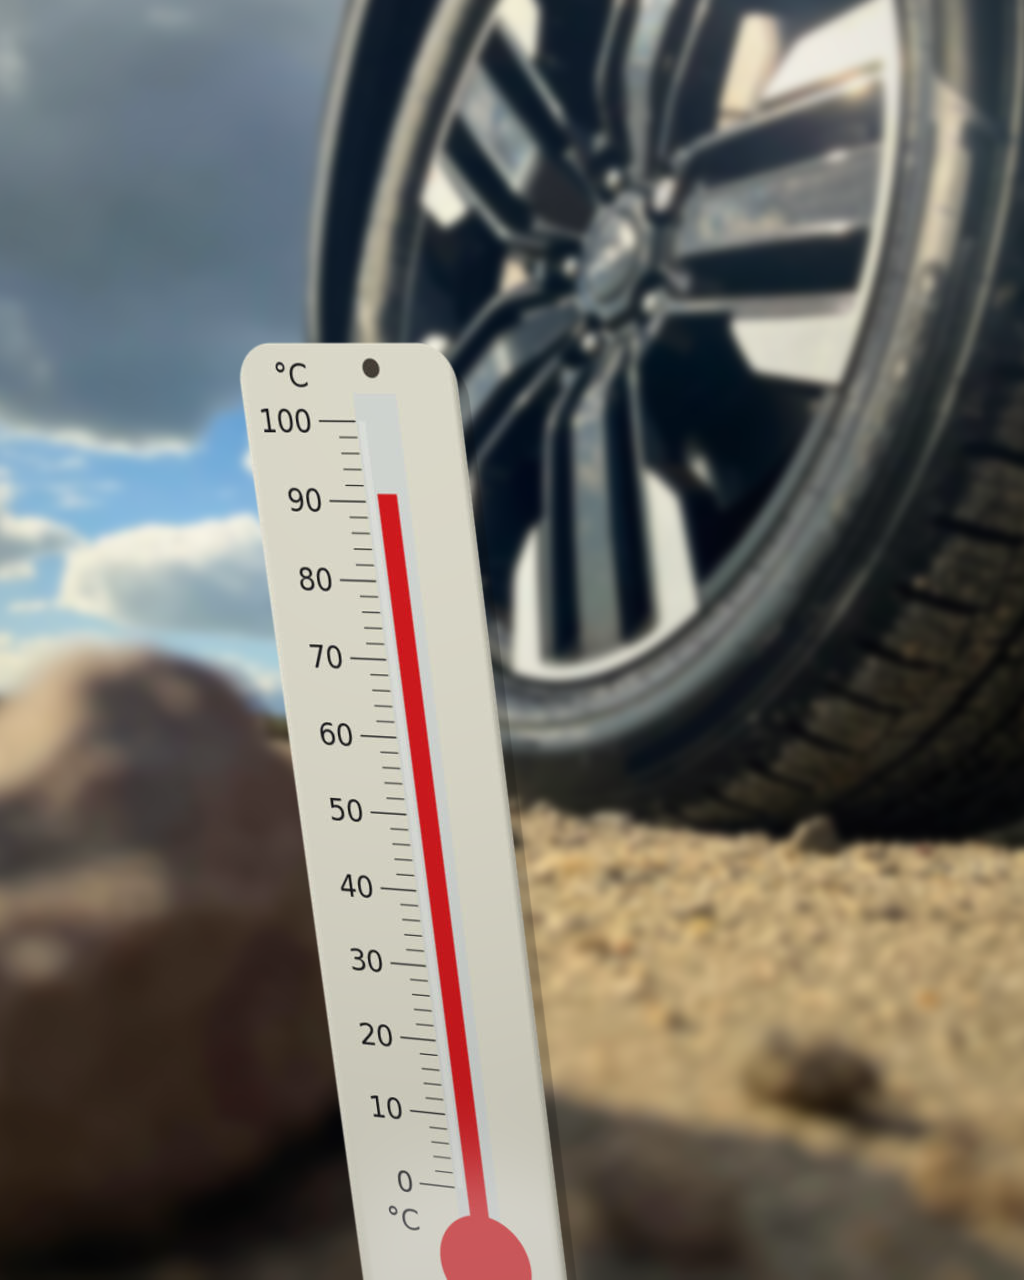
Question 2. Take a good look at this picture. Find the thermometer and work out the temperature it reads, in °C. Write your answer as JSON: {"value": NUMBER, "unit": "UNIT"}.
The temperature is {"value": 91, "unit": "°C"}
